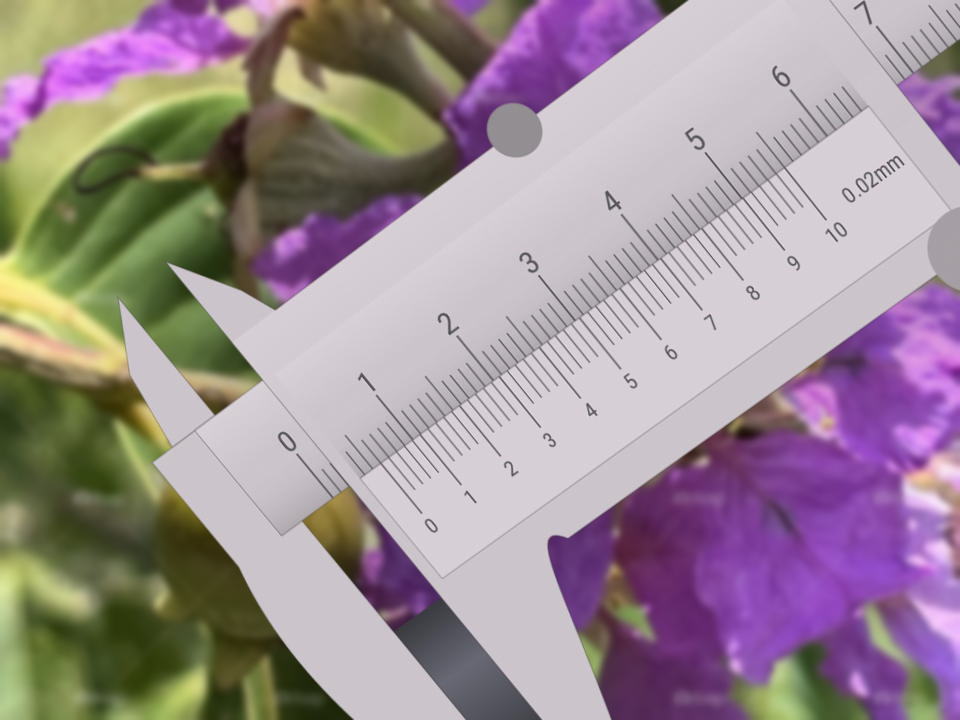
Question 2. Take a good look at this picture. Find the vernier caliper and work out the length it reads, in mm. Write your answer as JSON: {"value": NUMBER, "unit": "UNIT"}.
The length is {"value": 6.0, "unit": "mm"}
